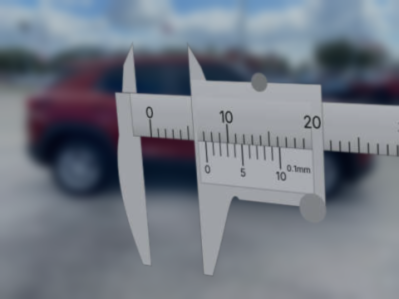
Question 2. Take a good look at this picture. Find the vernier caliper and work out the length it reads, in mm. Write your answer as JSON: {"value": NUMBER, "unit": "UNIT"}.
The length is {"value": 7.2, "unit": "mm"}
